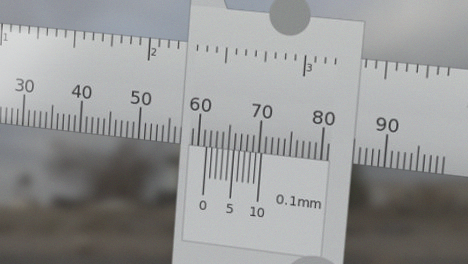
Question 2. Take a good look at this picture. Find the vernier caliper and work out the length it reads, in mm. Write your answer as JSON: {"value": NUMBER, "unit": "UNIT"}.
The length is {"value": 61.4, "unit": "mm"}
